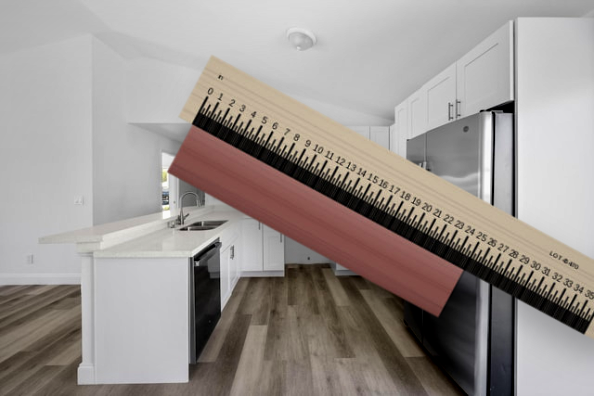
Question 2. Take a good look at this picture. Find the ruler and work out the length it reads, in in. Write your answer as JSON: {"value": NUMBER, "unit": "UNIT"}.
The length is {"value": 25, "unit": "in"}
